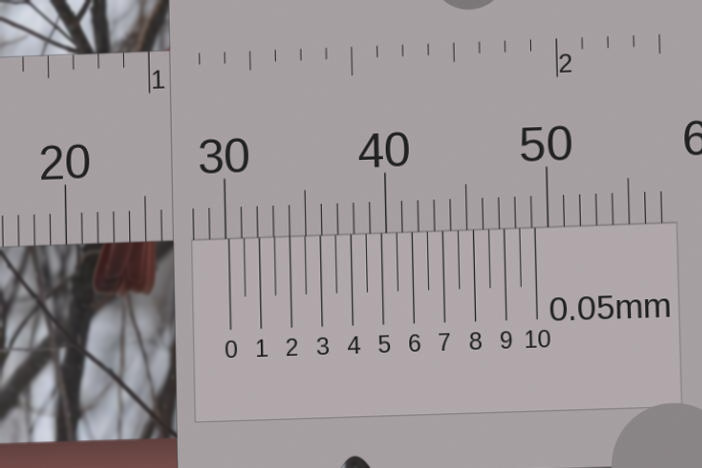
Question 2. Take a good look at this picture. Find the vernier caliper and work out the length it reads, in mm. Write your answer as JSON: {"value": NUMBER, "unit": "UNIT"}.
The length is {"value": 30.2, "unit": "mm"}
